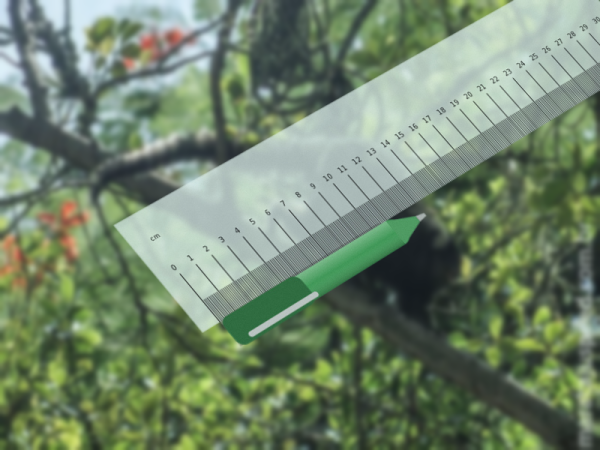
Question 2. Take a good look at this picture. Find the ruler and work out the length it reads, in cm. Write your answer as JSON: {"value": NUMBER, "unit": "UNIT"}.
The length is {"value": 13, "unit": "cm"}
